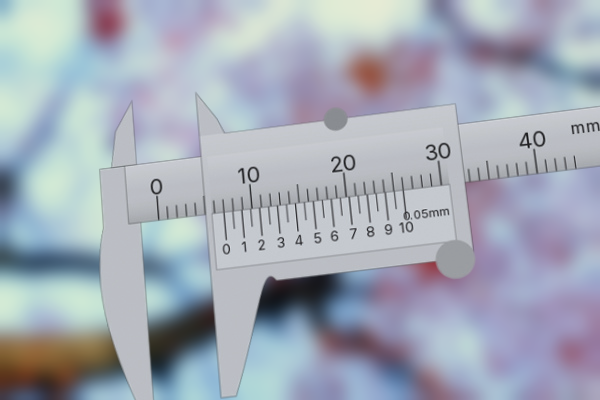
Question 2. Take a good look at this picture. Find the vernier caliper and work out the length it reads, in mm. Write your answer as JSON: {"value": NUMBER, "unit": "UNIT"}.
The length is {"value": 7.0, "unit": "mm"}
